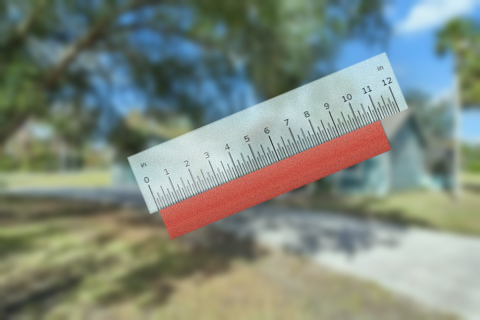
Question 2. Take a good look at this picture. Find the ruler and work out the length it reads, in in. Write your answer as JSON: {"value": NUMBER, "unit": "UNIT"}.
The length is {"value": 11, "unit": "in"}
